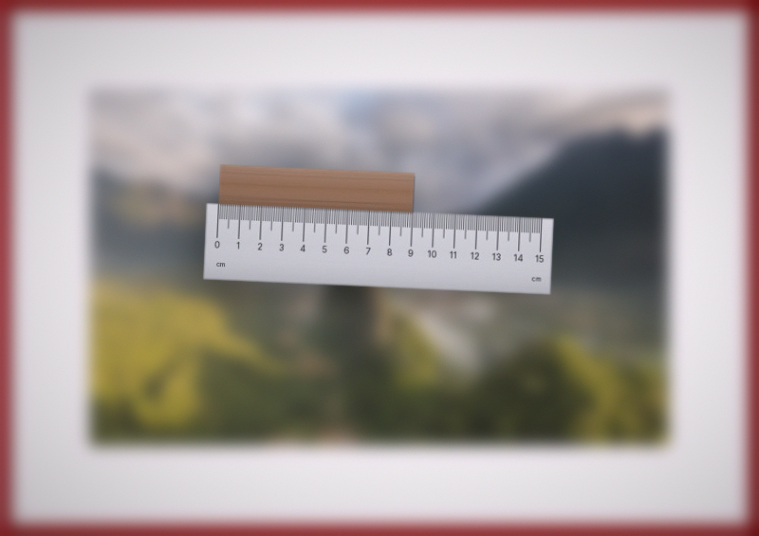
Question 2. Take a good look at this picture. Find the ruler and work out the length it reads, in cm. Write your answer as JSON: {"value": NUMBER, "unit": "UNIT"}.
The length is {"value": 9, "unit": "cm"}
